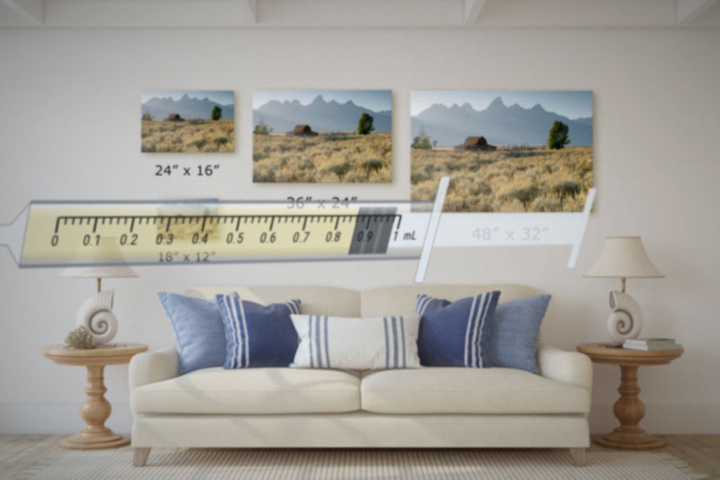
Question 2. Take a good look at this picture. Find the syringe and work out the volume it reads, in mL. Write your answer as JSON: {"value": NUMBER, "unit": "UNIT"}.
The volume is {"value": 0.86, "unit": "mL"}
